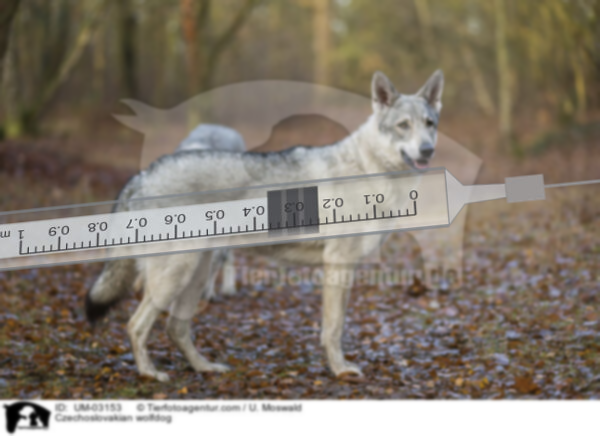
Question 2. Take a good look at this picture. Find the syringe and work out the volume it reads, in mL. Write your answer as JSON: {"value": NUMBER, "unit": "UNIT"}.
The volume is {"value": 0.24, "unit": "mL"}
